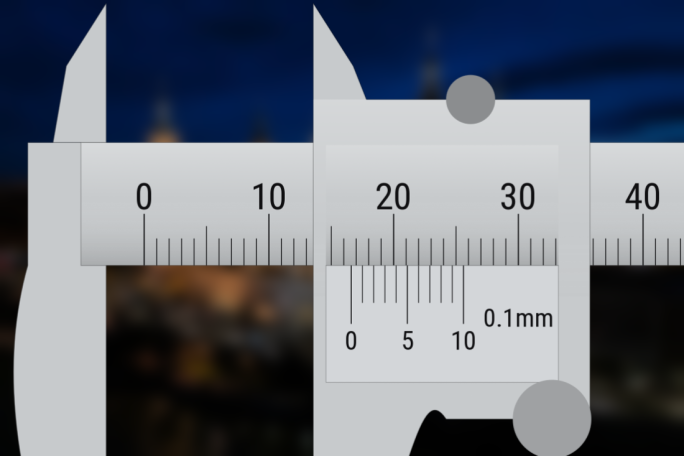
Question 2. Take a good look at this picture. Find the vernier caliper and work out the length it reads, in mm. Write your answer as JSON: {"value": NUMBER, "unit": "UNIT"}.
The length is {"value": 16.6, "unit": "mm"}
